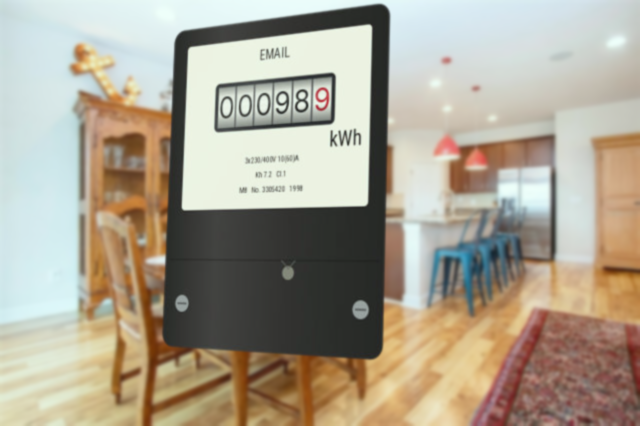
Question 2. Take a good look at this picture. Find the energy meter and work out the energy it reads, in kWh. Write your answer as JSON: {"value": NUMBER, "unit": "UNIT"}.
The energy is {"value": 98.9, "unit": "kWh"}
